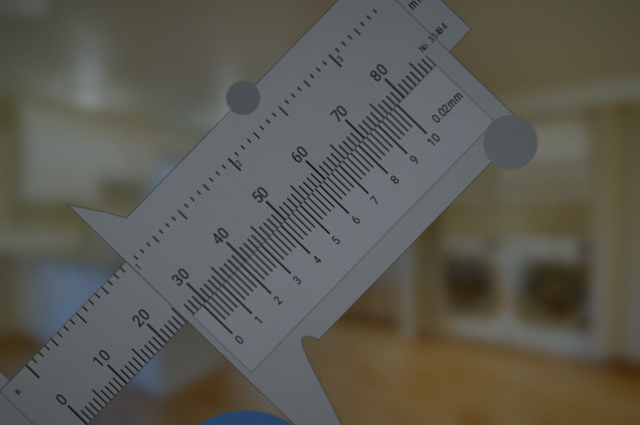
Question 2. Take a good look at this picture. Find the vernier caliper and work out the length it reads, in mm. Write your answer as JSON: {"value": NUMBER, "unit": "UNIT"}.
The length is {"value": 29.2, "unit": "mm"}
